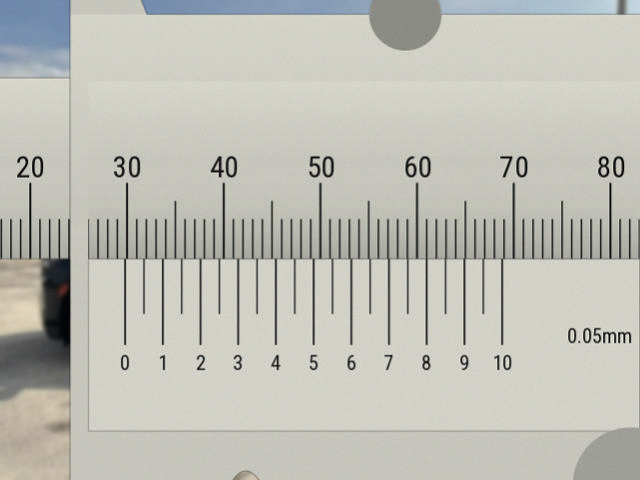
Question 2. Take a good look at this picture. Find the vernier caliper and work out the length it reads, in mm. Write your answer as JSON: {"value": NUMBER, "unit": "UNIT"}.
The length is {"value": 29.8, "unit": "mm"}
